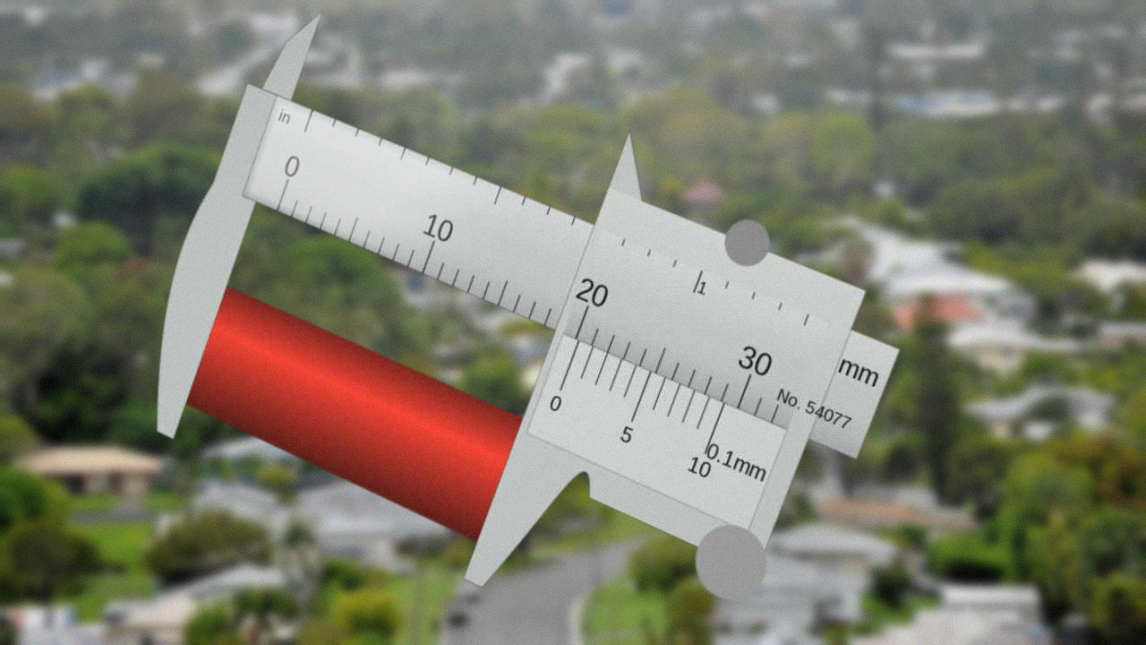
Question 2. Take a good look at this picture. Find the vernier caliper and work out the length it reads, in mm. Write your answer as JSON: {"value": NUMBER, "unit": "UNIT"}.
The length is {"value": 20.2, "unit": "mm"}
